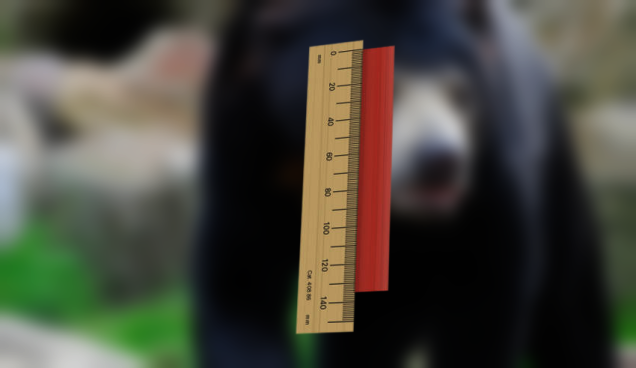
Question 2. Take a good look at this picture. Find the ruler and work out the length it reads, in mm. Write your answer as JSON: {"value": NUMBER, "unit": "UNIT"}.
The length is {"value": 135, "unit": "mm"}
